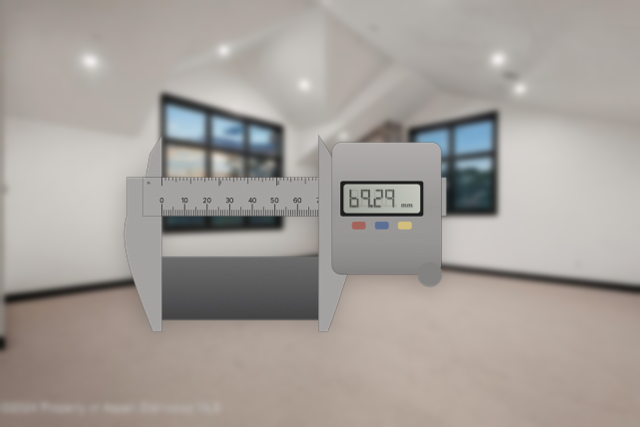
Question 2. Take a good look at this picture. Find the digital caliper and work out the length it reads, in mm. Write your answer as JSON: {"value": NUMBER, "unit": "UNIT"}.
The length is {"value": 69.29, "unit": "mm"}
